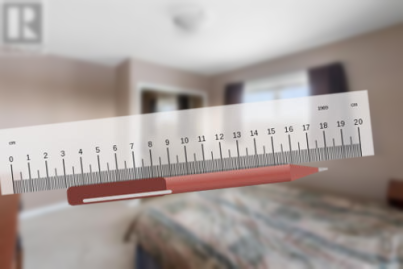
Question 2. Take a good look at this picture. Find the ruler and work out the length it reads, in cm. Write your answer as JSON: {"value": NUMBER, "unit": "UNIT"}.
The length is {"value": 15, "unit": "cm"}
